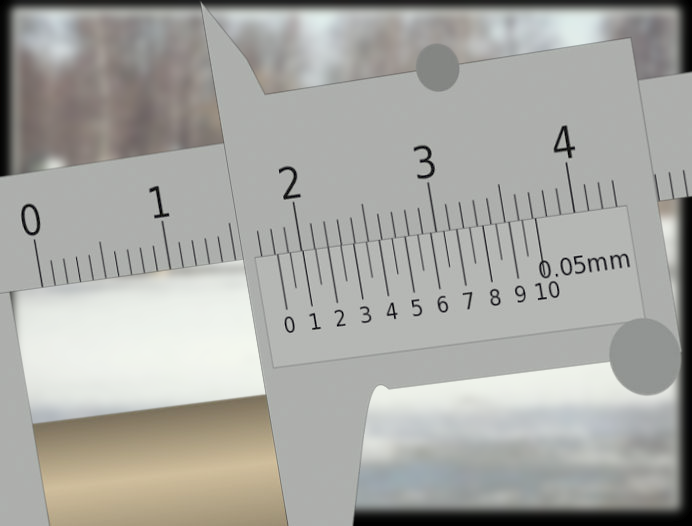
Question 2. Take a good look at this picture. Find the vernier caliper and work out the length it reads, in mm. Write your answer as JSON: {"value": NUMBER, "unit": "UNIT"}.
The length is {"value": 18.2, "unit": "mm"}
